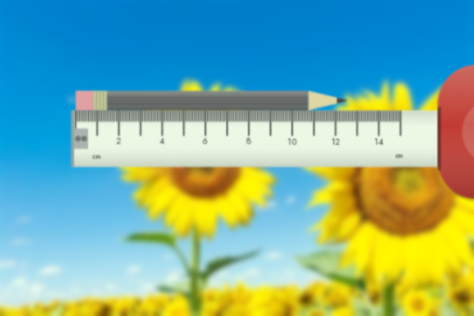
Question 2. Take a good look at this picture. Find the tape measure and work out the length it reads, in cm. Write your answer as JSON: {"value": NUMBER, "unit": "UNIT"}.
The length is {"value": 12.5, "unit": "cm"}
